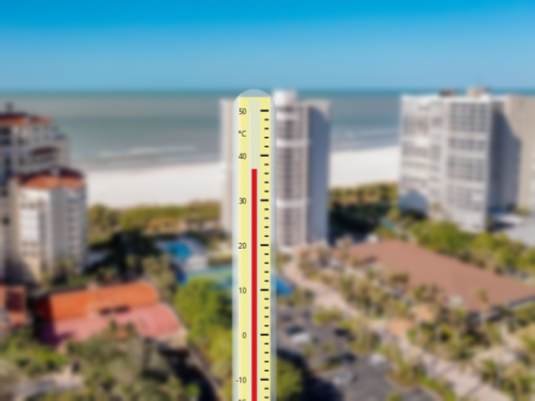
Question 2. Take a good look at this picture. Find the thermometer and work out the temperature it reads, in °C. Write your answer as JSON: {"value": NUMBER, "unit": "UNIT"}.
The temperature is {"value": 37, "unit": "°C"}
